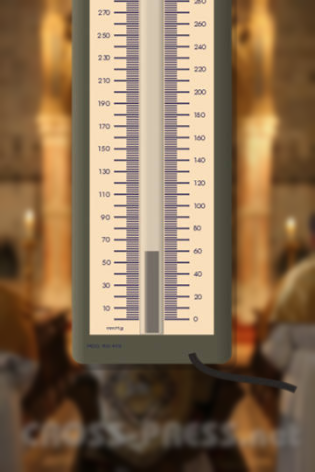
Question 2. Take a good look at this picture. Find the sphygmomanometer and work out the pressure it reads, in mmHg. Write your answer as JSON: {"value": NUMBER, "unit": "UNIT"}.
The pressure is {"value": 60, "unit": "mmHg"}
